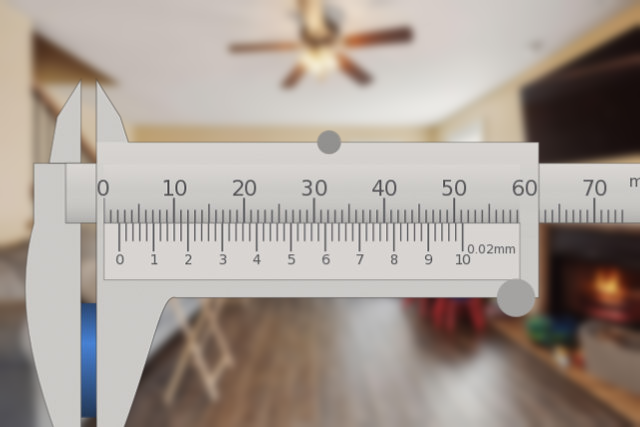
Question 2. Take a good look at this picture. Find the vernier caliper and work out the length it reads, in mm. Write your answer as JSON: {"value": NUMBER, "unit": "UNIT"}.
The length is {"value": 2.2, "unit": "mm"}
